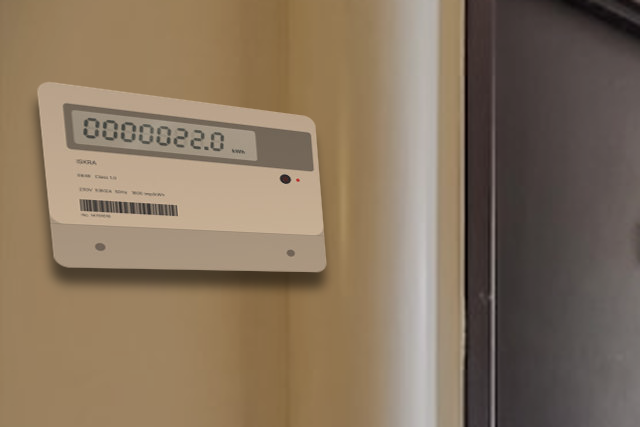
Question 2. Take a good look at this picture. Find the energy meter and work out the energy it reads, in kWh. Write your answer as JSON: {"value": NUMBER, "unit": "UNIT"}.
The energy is {"value": 22.0, "unit": "kWh"}
